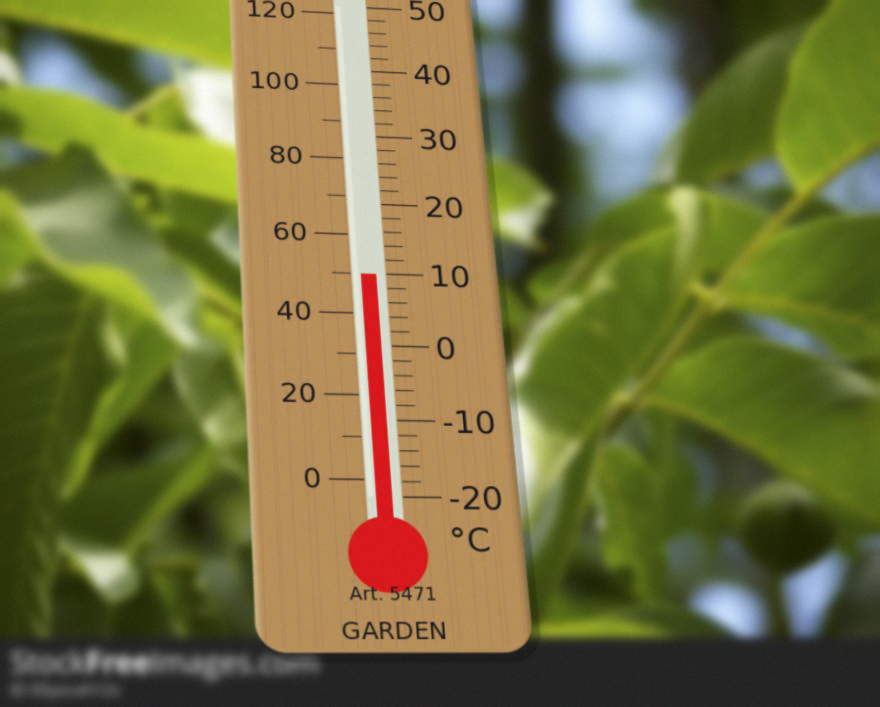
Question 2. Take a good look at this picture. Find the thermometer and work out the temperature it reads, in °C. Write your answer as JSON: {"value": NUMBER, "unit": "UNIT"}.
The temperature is {"value": 10, "unit": "°C"}
